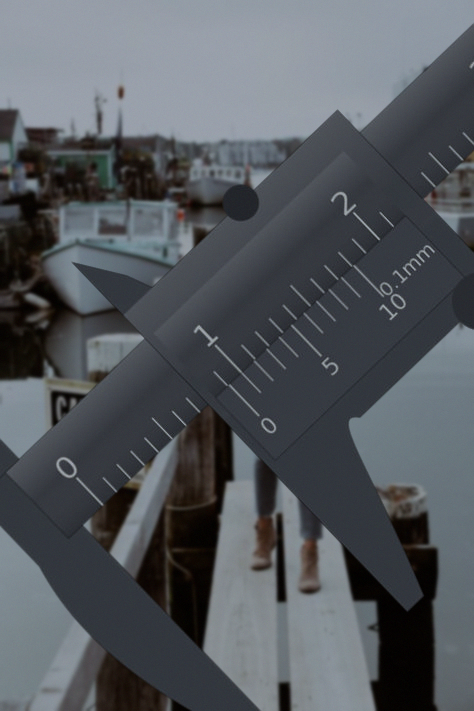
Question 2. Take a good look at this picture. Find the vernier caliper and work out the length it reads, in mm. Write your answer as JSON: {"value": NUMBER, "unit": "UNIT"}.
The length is {"value": 9.1, "unit": "mm"}
